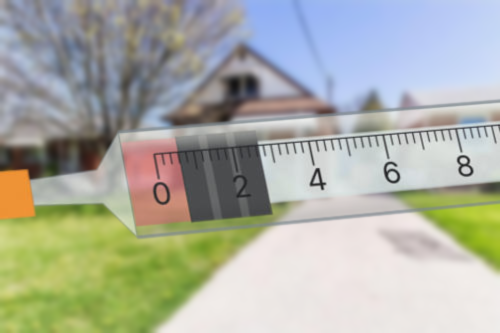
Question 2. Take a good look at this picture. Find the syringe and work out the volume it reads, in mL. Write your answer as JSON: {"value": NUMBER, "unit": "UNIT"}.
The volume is {"value": 0.6, "unit": "mL"}
